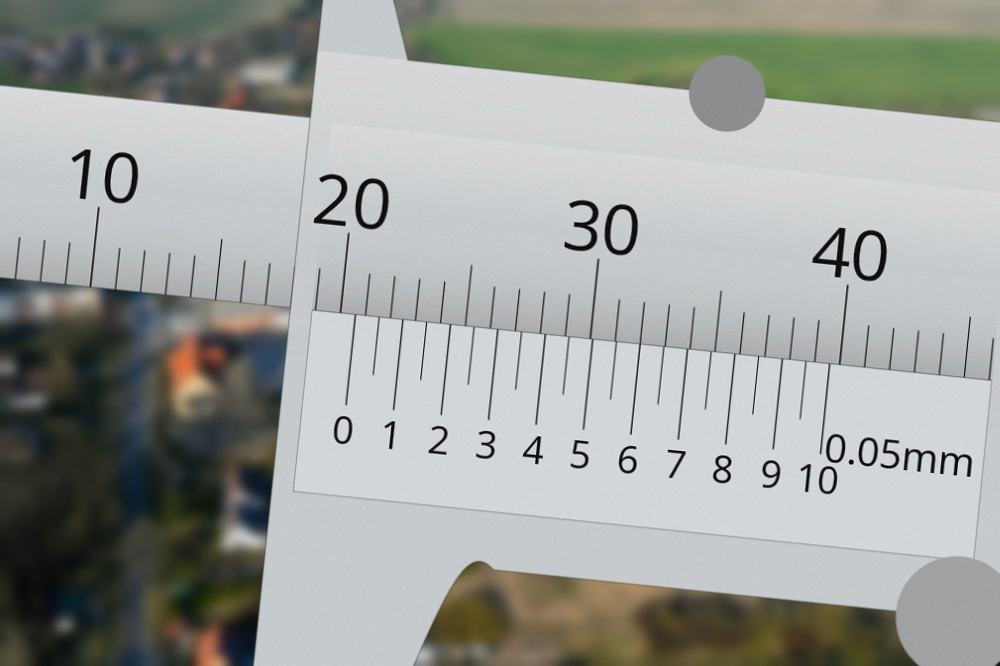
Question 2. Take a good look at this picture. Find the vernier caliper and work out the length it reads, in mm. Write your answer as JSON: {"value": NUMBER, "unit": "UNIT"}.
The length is {"value": 20.60, "unit": "mm"}
